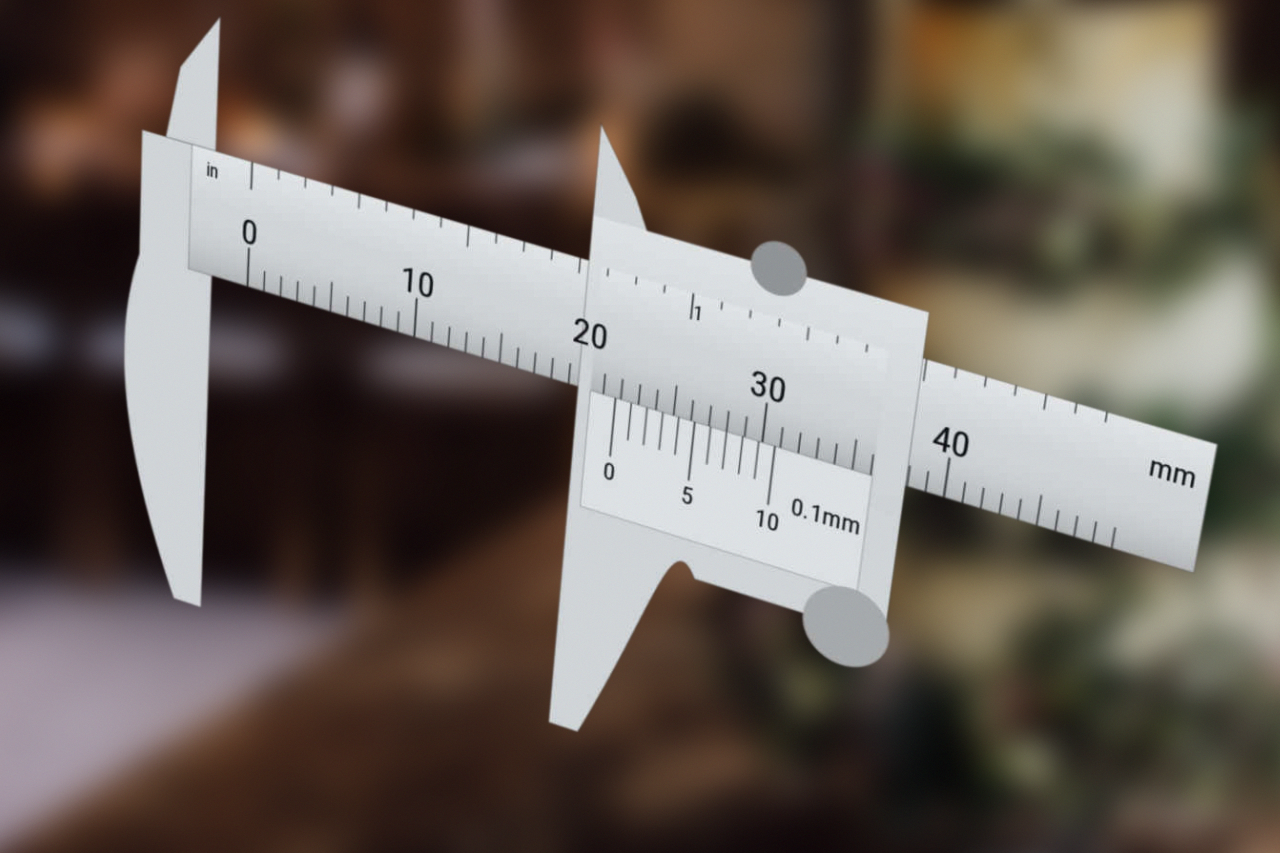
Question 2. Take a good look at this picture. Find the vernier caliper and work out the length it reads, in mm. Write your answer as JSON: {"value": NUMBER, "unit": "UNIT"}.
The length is {"value": 21.7, "unit": "mm"}
